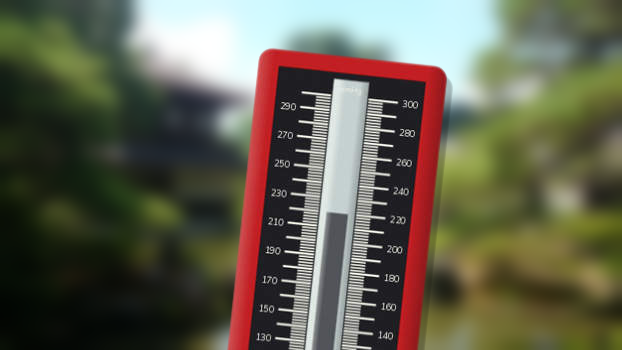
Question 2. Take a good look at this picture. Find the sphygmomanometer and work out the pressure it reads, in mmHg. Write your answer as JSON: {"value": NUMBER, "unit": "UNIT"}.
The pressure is {"value": 220, "unit": "mmHg"}
